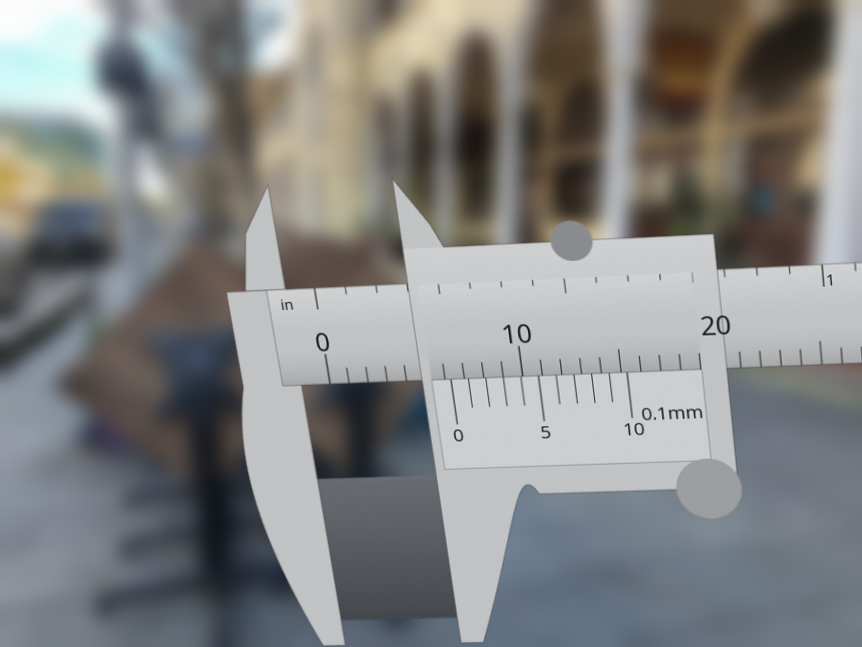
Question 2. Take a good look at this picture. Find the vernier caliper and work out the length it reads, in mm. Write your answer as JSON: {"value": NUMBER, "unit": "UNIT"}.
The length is {"value": 6.3, "unit": "mm"}
